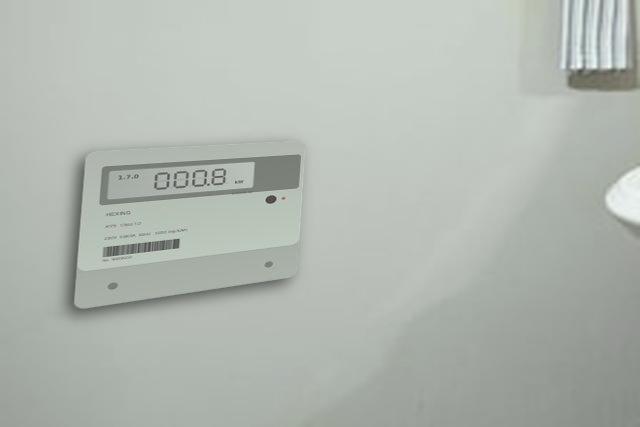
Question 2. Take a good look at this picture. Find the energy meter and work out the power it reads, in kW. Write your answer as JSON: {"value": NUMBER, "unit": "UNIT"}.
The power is {"value": 0.8, "unit": "kW"}
